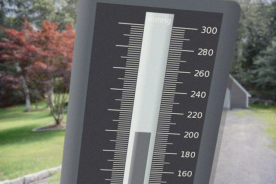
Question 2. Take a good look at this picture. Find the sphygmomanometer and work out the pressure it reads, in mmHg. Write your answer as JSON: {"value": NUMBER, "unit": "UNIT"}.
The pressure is {"value": 200, "unit": "mmHg"}
